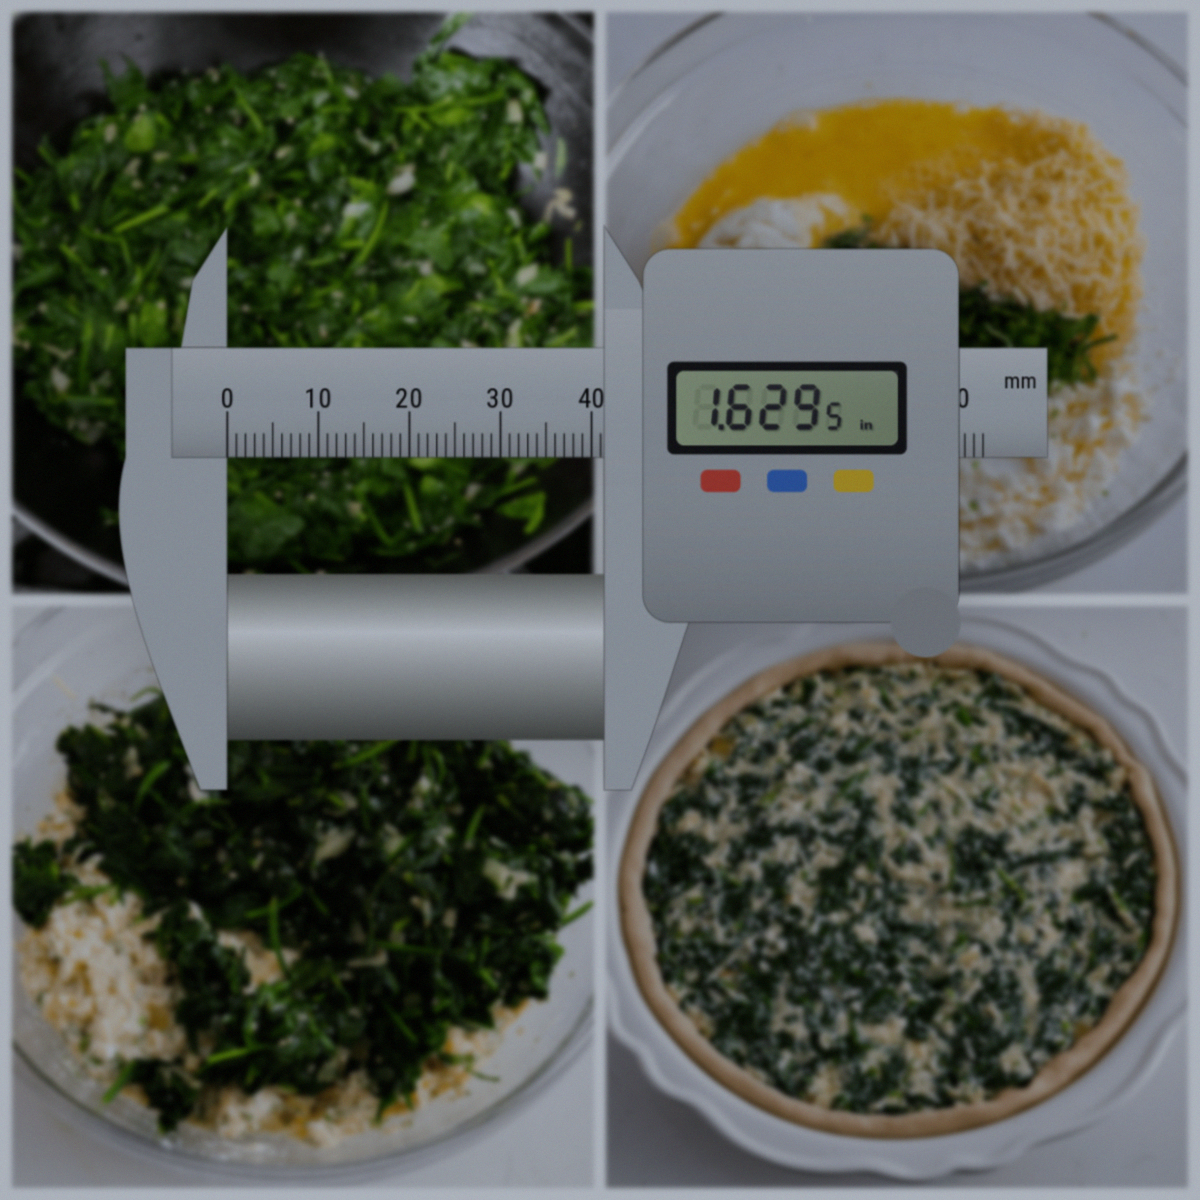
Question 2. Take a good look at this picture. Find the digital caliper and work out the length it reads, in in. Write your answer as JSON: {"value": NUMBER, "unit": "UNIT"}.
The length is {"value": 1.6295, "unit": "in"}
